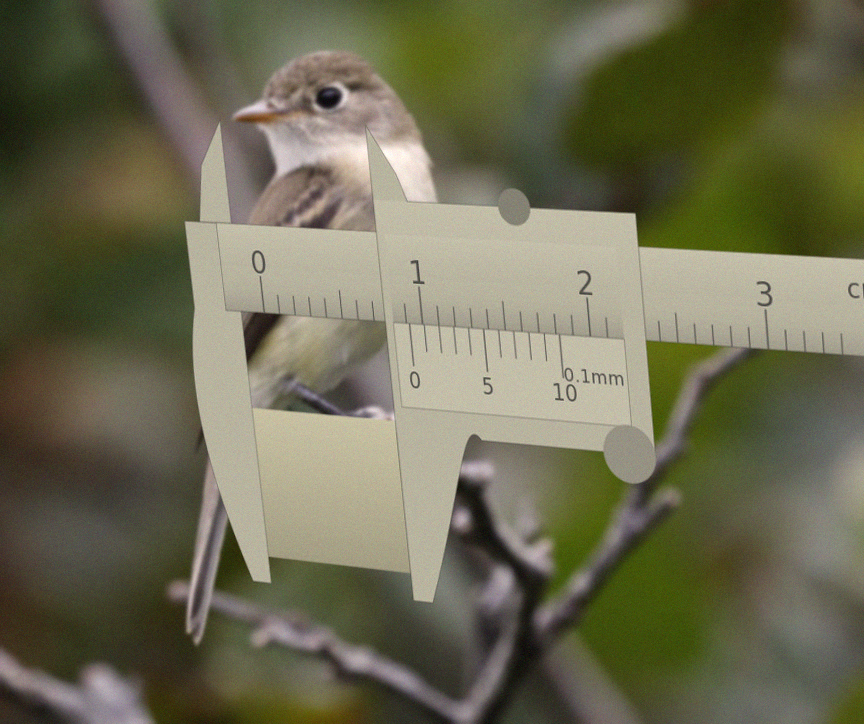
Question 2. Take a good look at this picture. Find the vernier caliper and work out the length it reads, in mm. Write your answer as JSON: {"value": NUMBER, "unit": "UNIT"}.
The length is {"value": 9.2, "unit": "mm"}
